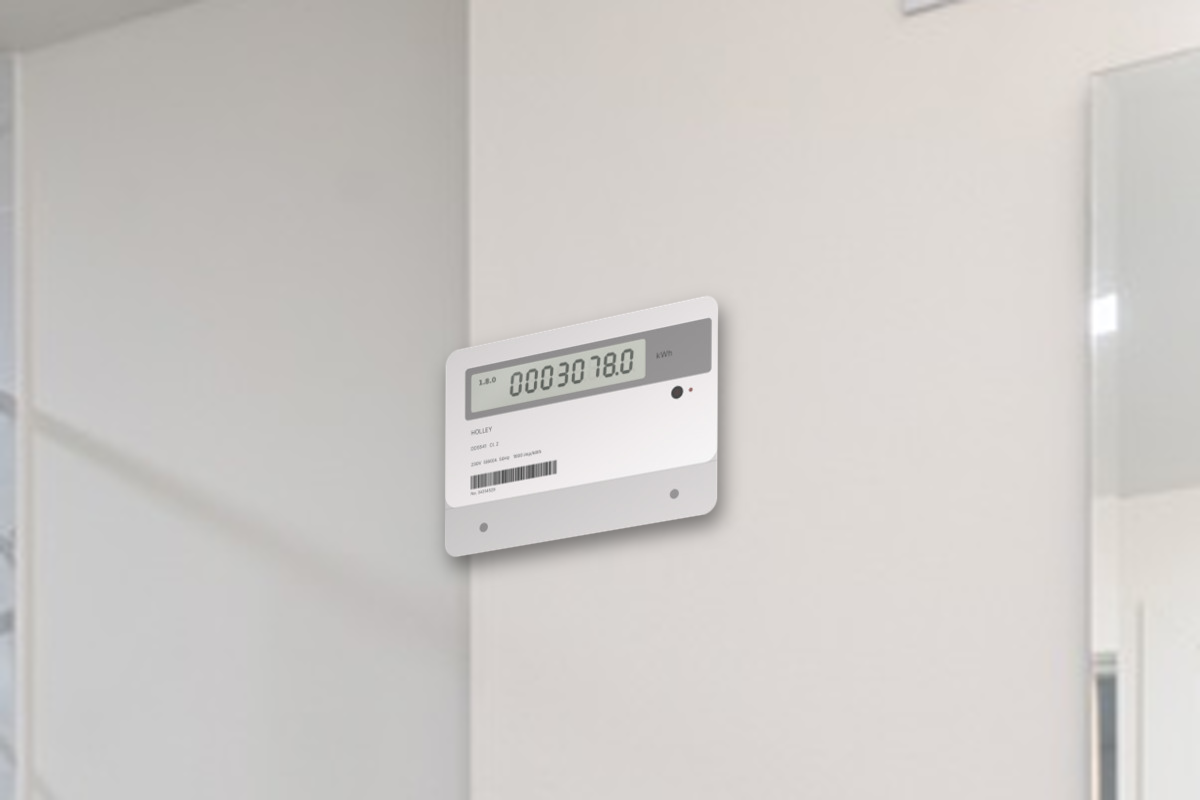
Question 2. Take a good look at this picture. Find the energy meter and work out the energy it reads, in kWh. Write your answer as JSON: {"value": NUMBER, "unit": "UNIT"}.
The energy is {"value": 3078.0, "unit": "kWh"}
